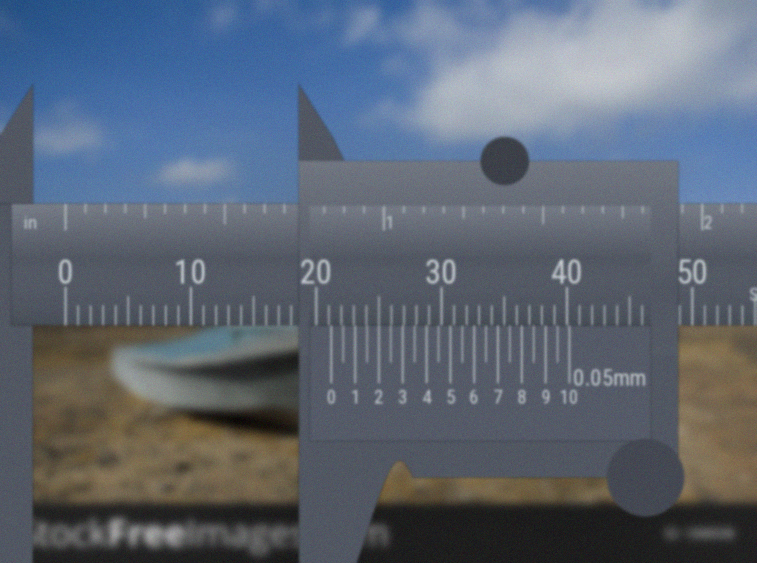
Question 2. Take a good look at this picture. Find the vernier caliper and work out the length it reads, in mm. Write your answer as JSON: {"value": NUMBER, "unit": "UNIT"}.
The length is {"value": 21.2, "unit": "mm"}
